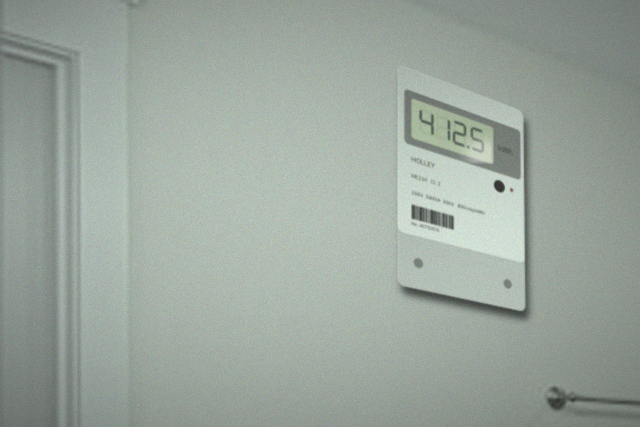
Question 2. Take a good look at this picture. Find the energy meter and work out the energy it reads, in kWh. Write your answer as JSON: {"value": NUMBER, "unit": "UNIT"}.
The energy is {"value": 412.5, "unit": "kWh"}
